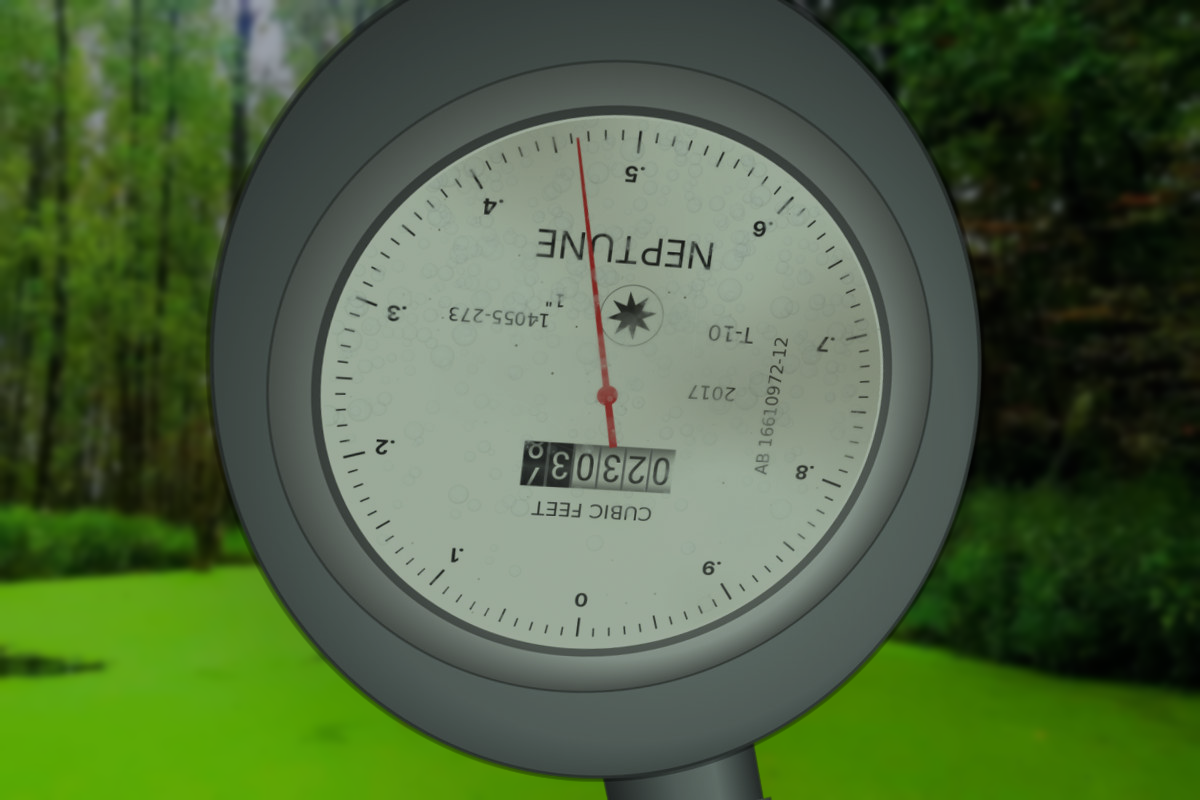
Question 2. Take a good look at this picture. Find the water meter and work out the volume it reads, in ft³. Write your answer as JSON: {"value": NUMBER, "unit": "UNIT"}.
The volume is {"value": 23037.46, "unit": "ft³"}
